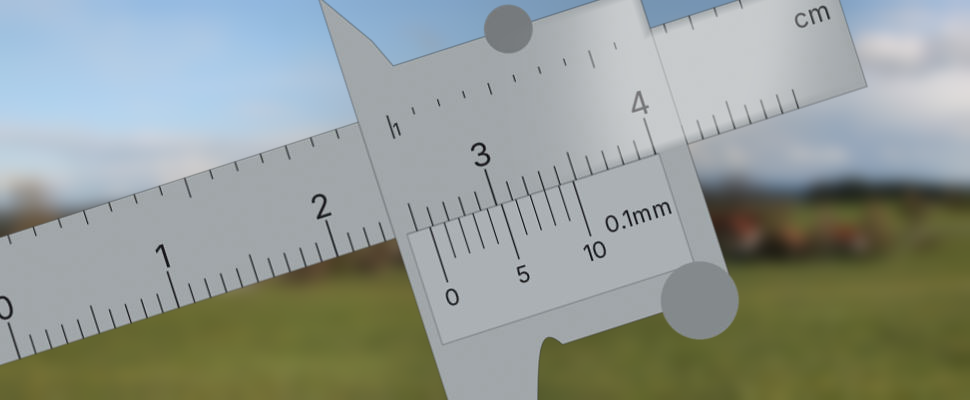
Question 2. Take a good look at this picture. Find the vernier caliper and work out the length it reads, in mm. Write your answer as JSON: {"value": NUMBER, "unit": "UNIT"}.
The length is {"value": 25.8, "unit": "mm"}
